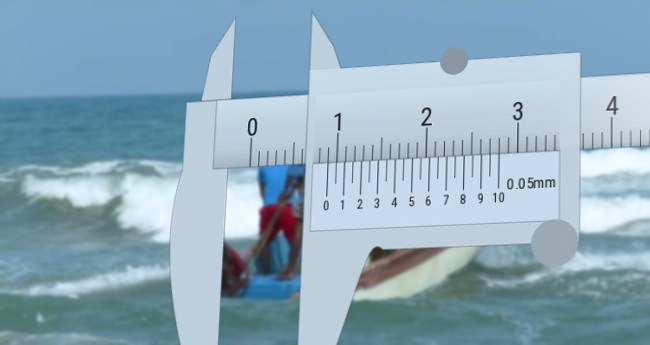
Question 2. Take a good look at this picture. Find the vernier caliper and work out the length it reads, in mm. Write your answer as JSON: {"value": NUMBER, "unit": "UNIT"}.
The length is {"value": 9.0, "unit": "mm"}
